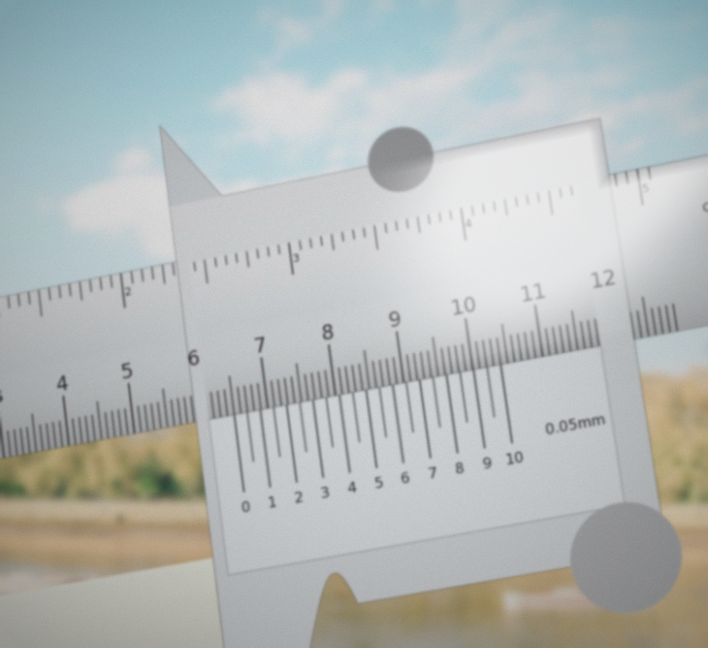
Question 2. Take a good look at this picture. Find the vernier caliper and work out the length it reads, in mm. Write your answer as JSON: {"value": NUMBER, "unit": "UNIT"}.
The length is {"value": 65.0, "unit": "mm"}
